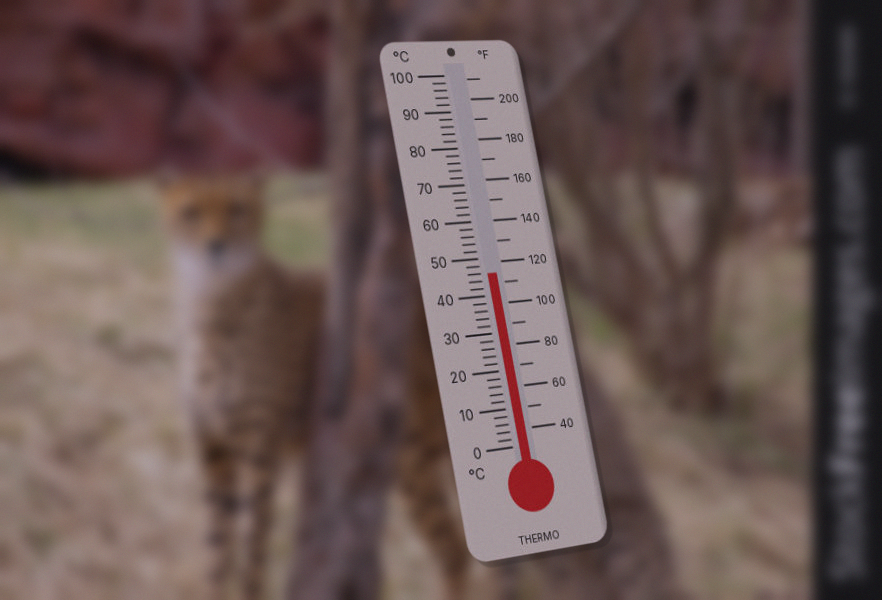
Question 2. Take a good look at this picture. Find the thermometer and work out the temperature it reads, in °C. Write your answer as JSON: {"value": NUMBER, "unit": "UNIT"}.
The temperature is {"value": 46, "unit": "°C"}
